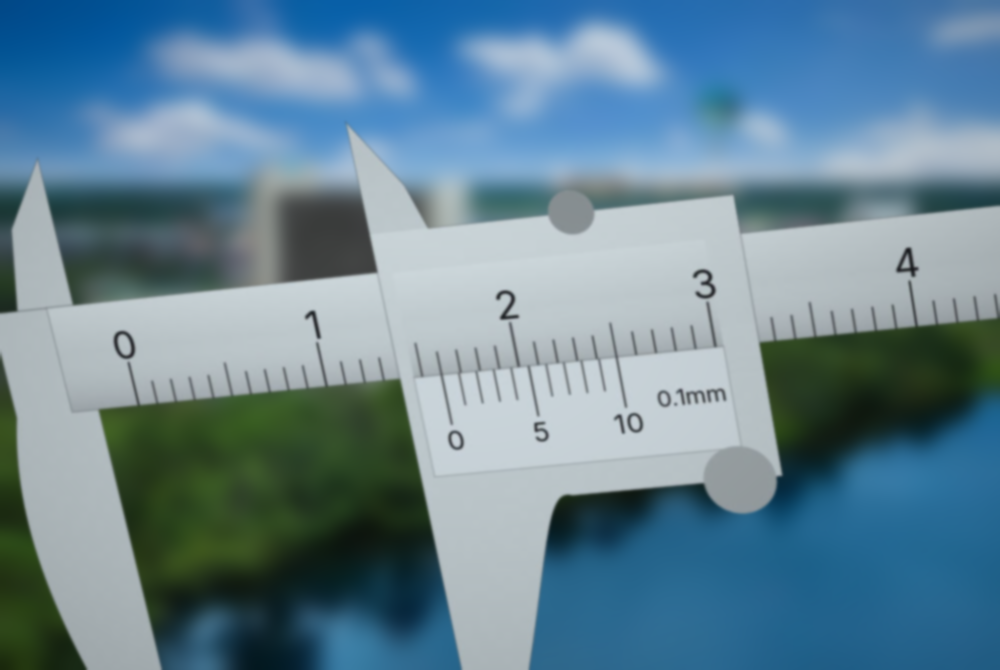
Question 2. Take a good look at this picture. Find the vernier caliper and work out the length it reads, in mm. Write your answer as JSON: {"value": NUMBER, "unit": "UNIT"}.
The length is {"value": 16.0, "unit": "mm"}
